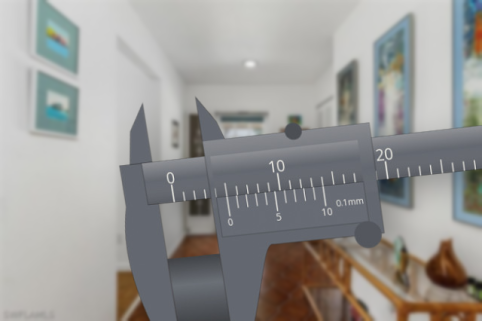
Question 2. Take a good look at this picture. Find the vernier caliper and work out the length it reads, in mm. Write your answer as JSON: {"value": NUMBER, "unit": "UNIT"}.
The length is {"value": 5.0, "unit": "mm"}
